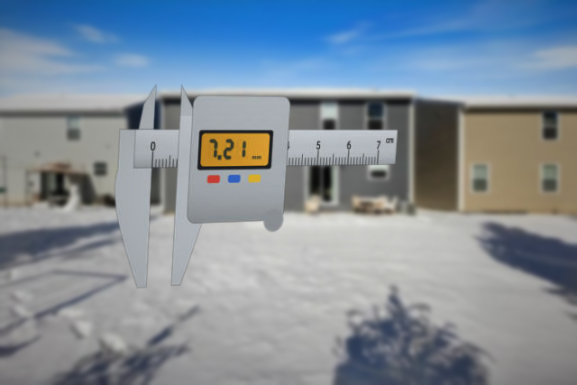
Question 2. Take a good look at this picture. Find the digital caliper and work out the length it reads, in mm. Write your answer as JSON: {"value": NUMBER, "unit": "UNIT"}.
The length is {"value": 7.21, "unit": "mm"}
